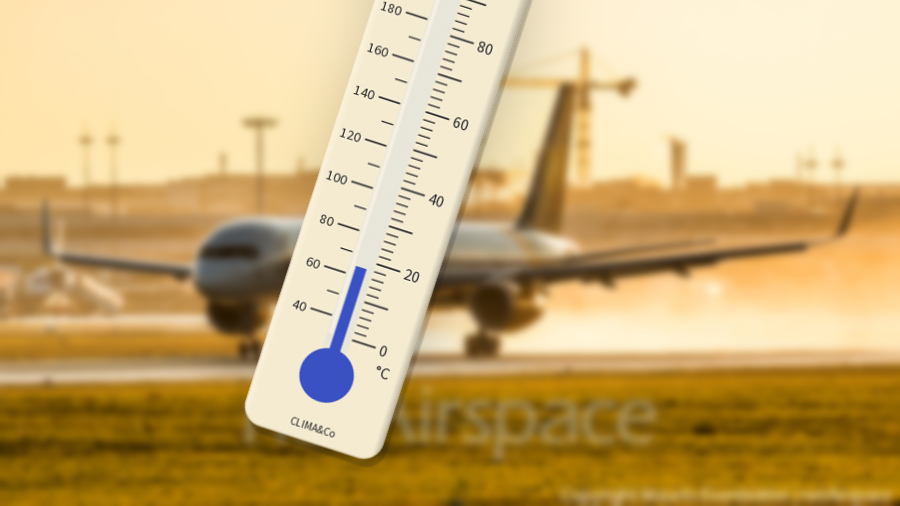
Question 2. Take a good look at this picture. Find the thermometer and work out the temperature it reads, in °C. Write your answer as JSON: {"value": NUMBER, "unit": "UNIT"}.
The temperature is {"value": 18, "unit": "°C"}
